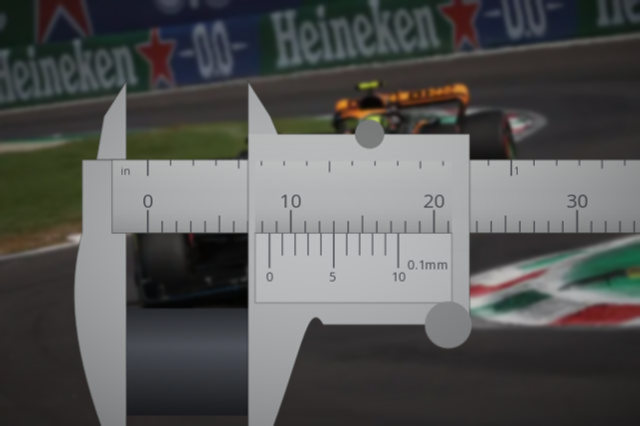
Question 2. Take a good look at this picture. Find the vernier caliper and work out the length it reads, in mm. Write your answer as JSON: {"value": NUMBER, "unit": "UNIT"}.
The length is {"value": 8.5, "unit": "mm"}
